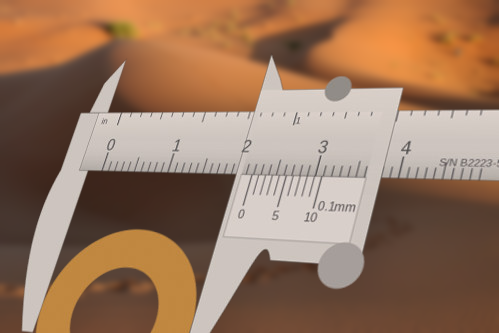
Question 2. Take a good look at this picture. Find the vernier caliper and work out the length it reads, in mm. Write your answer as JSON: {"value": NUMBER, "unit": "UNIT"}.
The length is {"value": 21.8, "unit": "mm"}
